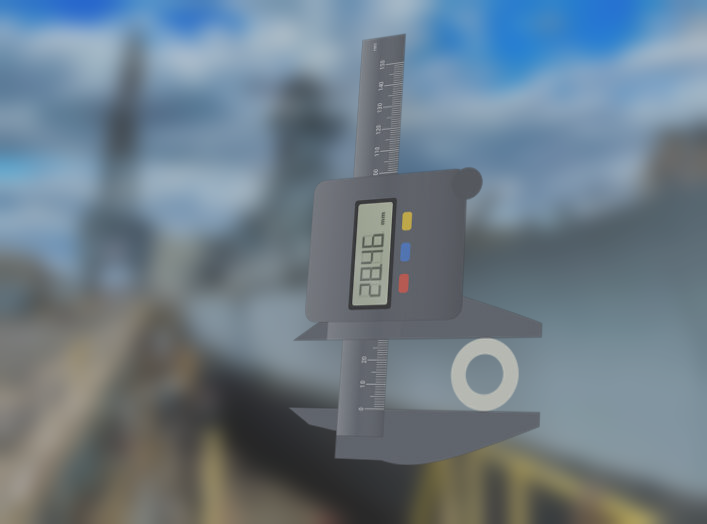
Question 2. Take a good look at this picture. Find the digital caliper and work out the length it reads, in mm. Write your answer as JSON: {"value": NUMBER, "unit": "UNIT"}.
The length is {"value": 28.46, "unit": "mm"}
